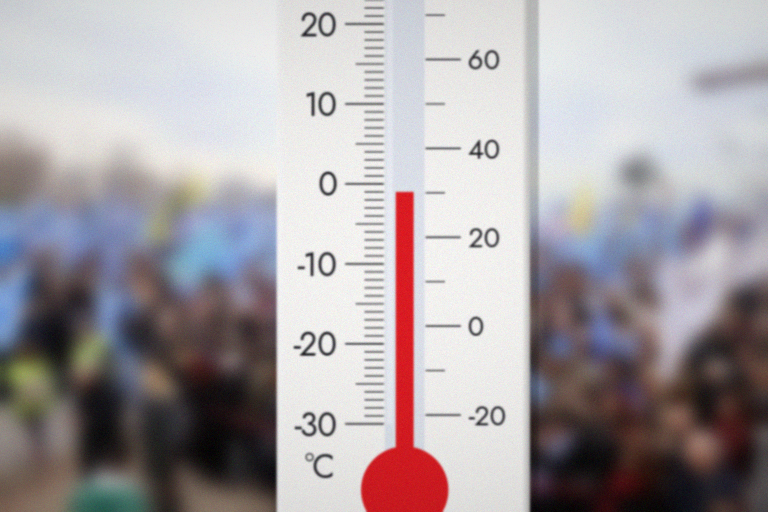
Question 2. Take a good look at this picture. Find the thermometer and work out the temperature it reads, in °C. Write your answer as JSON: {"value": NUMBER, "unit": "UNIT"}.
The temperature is {"value": -1, "unit": "°C"}
